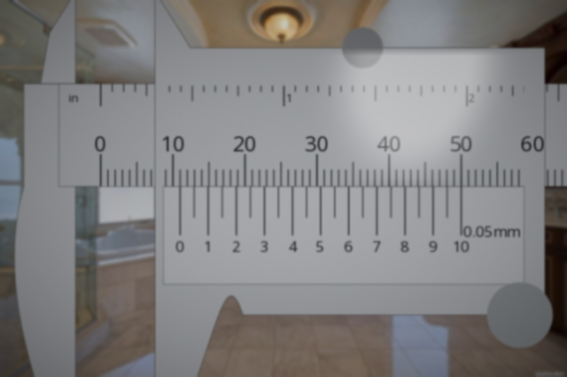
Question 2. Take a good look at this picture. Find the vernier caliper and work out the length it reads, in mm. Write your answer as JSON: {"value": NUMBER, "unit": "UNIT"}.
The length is {"value": 11.0, "unit": "mm"}
